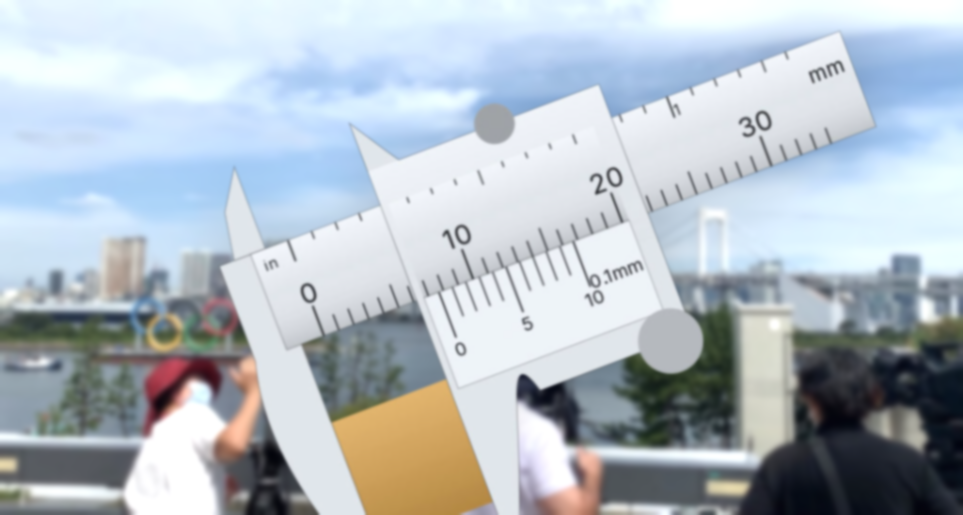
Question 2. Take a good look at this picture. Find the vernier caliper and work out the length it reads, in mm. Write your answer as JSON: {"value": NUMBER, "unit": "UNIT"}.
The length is {"value": 7.7, "unit": "mm"}
